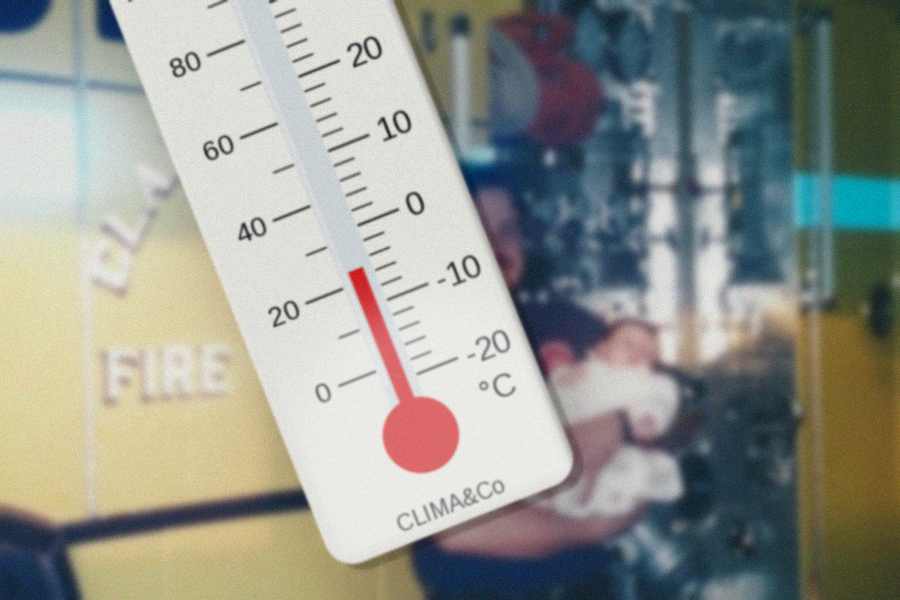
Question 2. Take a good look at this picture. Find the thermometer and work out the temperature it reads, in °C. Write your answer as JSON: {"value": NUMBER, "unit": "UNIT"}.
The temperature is {"value": -5, "unit": "°C"}
